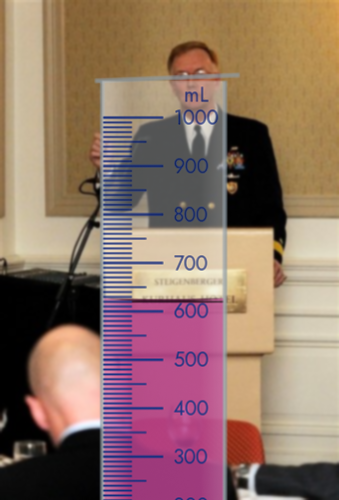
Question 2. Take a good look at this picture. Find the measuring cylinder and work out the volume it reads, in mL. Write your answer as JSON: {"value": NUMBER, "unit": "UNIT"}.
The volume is {"value": 620, "unit": "mL"}
